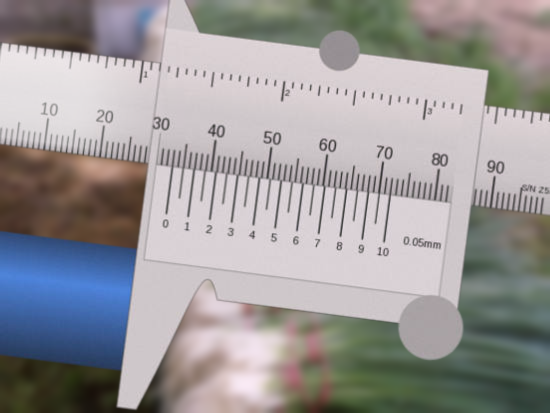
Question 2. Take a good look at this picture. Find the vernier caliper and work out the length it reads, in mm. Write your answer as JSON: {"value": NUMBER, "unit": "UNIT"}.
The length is {"value": 33.0, "unit": "mm"}
